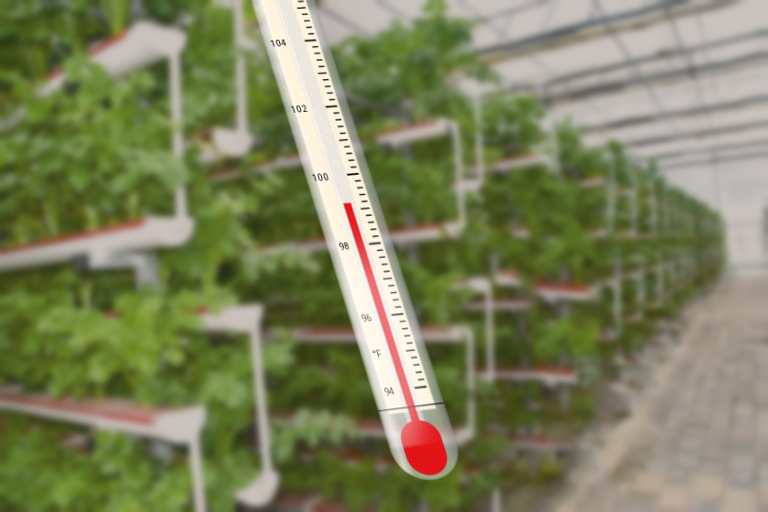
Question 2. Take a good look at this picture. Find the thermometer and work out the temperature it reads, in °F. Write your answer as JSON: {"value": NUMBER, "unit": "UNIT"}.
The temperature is {"value": 99.2, "unit": "°F"}
